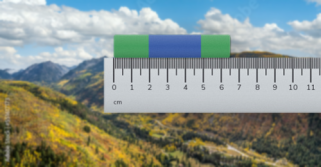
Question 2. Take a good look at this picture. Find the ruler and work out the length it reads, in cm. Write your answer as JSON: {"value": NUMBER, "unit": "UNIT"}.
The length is {"value": 6.5, "unit": "cm"}
